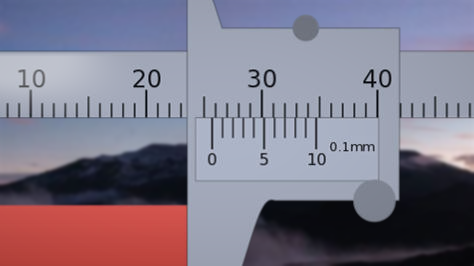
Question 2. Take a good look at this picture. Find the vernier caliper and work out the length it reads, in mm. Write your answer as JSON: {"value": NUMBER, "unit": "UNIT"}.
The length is {"value": 25.7, "unit": "mm"}
